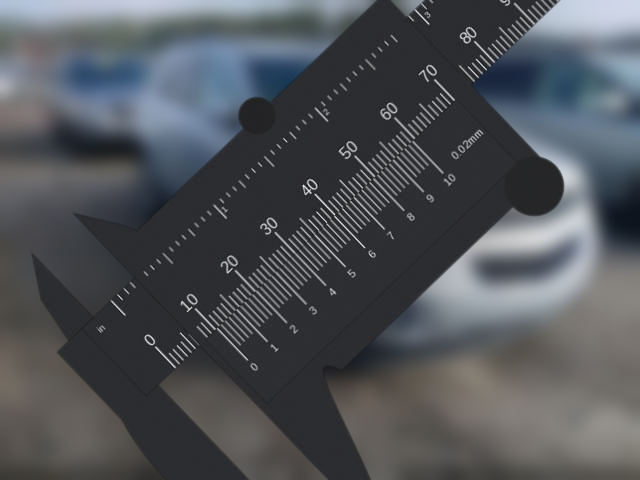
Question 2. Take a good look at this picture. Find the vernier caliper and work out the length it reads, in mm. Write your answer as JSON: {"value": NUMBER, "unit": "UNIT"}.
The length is {"value": 10.4, "unit": "mm"}
